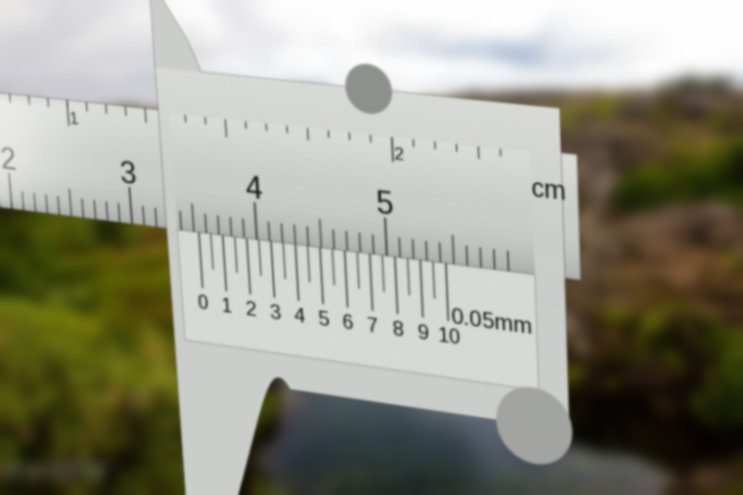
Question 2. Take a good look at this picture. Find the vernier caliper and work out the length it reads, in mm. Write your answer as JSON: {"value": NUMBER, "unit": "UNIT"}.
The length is {"value": 35.4, "unit": "mm"}
